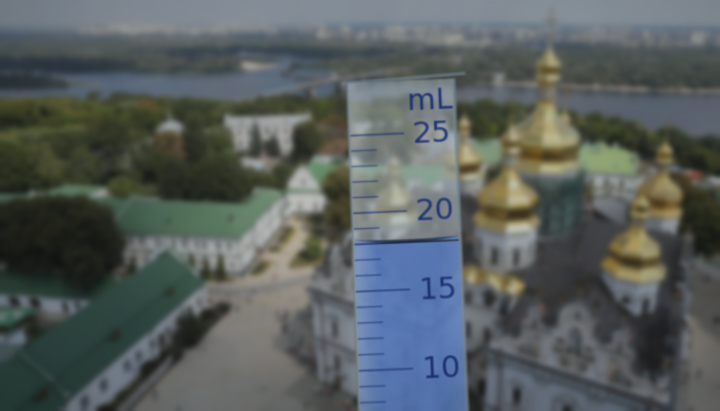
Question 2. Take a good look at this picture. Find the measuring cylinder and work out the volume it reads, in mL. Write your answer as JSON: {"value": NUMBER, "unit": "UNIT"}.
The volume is {"value": 18, "unit": "mL"}
